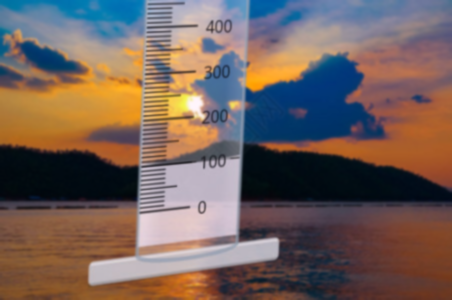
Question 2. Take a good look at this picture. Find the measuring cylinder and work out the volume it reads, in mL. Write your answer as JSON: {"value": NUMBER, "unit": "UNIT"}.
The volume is {"value": 100, "unit": "mL"}
